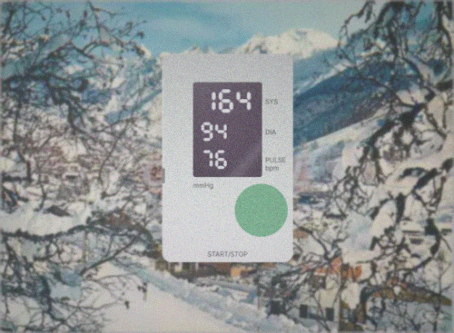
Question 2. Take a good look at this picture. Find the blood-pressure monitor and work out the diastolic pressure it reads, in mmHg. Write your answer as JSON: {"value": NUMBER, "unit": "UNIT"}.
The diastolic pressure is {"value": 94, "unit": "mmHg"}
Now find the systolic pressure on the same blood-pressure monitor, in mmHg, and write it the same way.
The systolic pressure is {"value": 164, "unit": "mmHg"}
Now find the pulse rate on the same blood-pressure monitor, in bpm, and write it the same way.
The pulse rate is {"value": 76, "unit": "bpm"}
